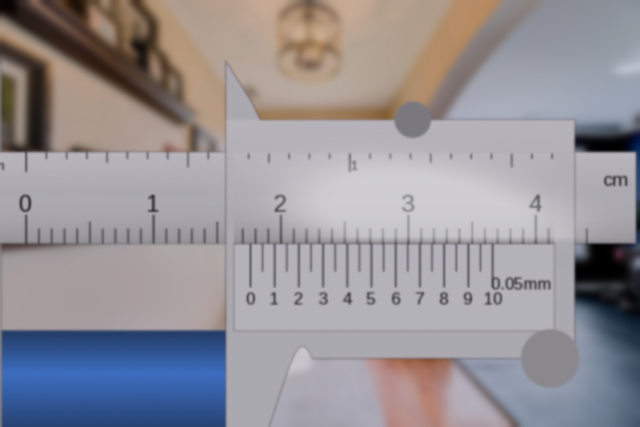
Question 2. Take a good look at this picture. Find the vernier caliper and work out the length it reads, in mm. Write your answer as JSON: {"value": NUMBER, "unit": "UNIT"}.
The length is {"value": 17.6, "unit": "mm"}
